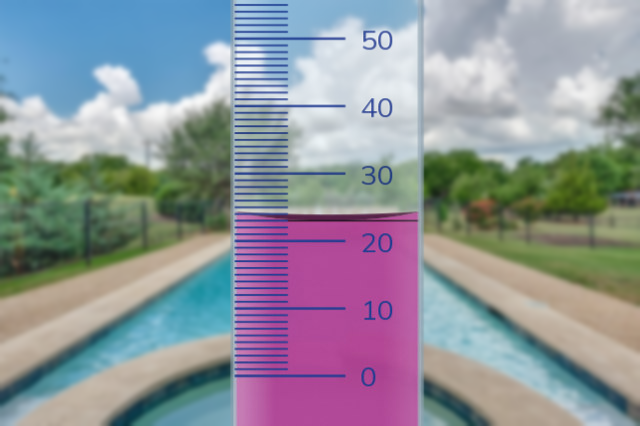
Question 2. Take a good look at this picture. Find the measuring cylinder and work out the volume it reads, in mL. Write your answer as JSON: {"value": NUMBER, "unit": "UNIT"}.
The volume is {"value": 23, "unit": "mL"}
